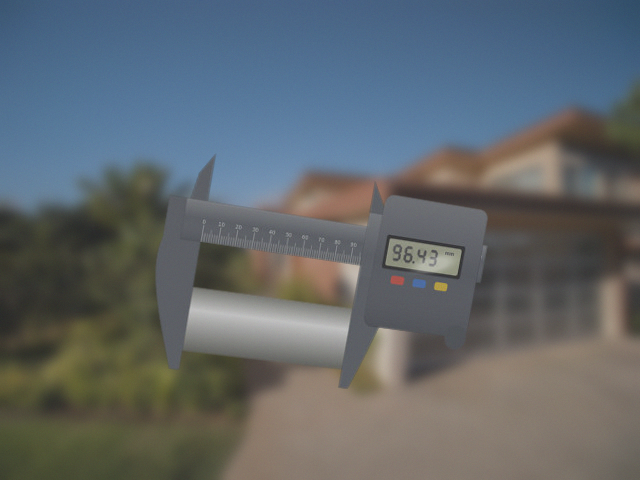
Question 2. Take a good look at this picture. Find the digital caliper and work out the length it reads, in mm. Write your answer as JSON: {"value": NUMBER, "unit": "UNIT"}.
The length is {"value": 96.43, "unit": "mm"}
